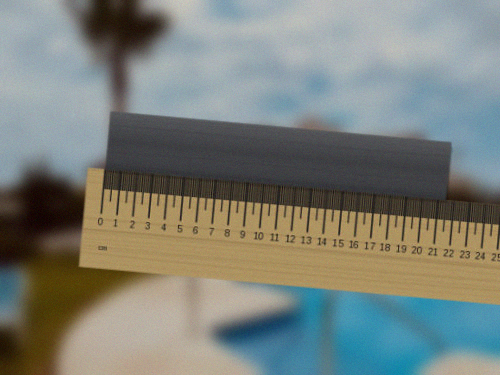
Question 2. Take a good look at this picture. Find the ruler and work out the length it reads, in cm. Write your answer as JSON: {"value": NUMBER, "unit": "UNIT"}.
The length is {"value": 21.5, "unit": "cm"}
